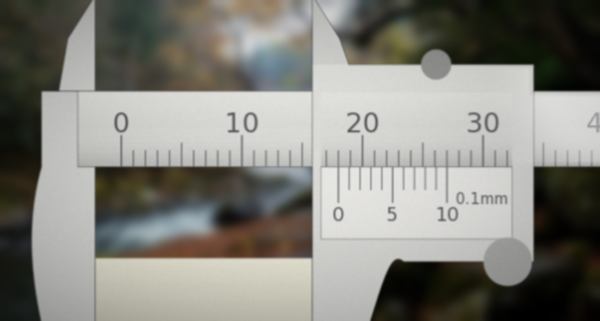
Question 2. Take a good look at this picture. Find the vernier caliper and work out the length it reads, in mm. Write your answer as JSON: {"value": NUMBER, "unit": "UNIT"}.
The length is {"value": 18.0, "unit": "mm"}
